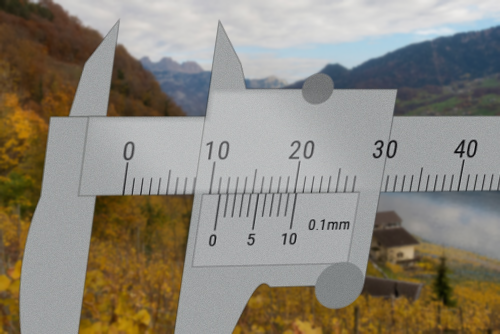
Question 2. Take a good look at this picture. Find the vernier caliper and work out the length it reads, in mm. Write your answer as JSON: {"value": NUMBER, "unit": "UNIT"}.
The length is {"value": 11.2, "unit": "mm"}
